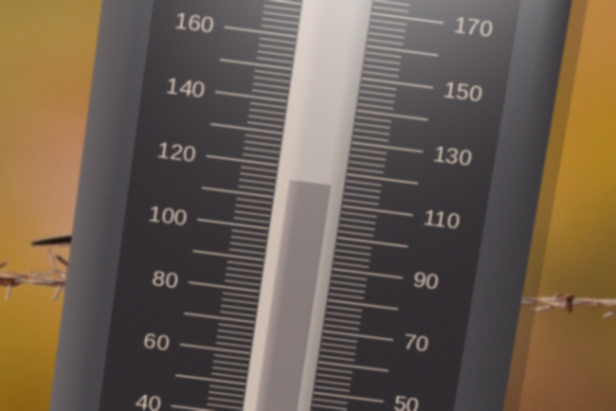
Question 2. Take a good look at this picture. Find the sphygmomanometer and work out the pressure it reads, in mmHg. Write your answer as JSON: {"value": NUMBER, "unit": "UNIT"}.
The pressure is {"value": 116, "unit": "mmHg"}
